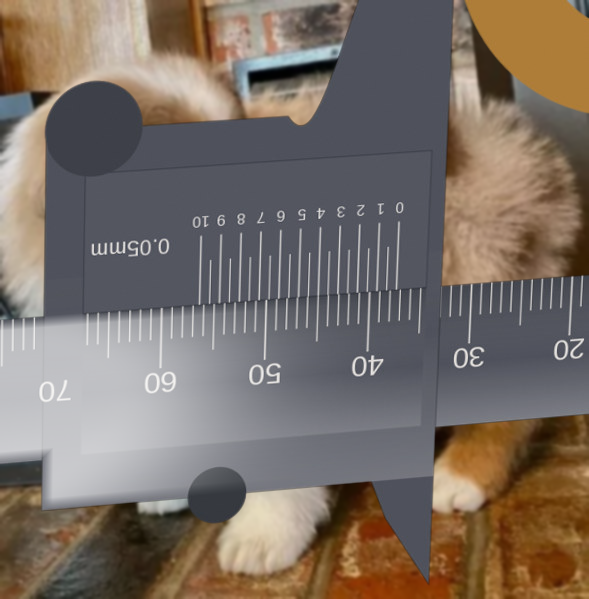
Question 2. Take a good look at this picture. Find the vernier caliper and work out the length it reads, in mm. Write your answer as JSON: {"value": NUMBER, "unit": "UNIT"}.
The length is {"value": 37.4, "unit": "mm"}
